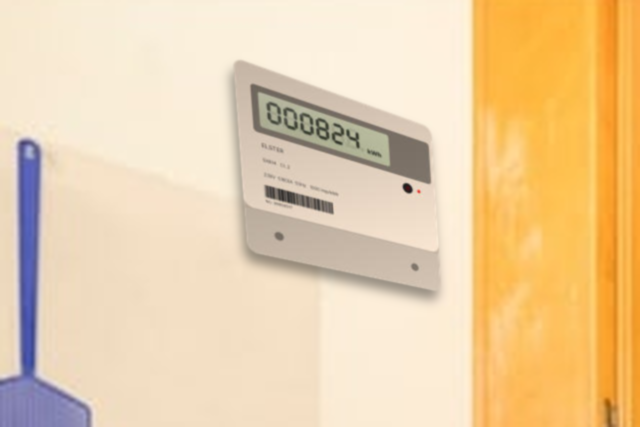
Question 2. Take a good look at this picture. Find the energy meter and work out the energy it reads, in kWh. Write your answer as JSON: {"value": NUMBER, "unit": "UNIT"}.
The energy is {"value": 824, "unit": "kWh"}
